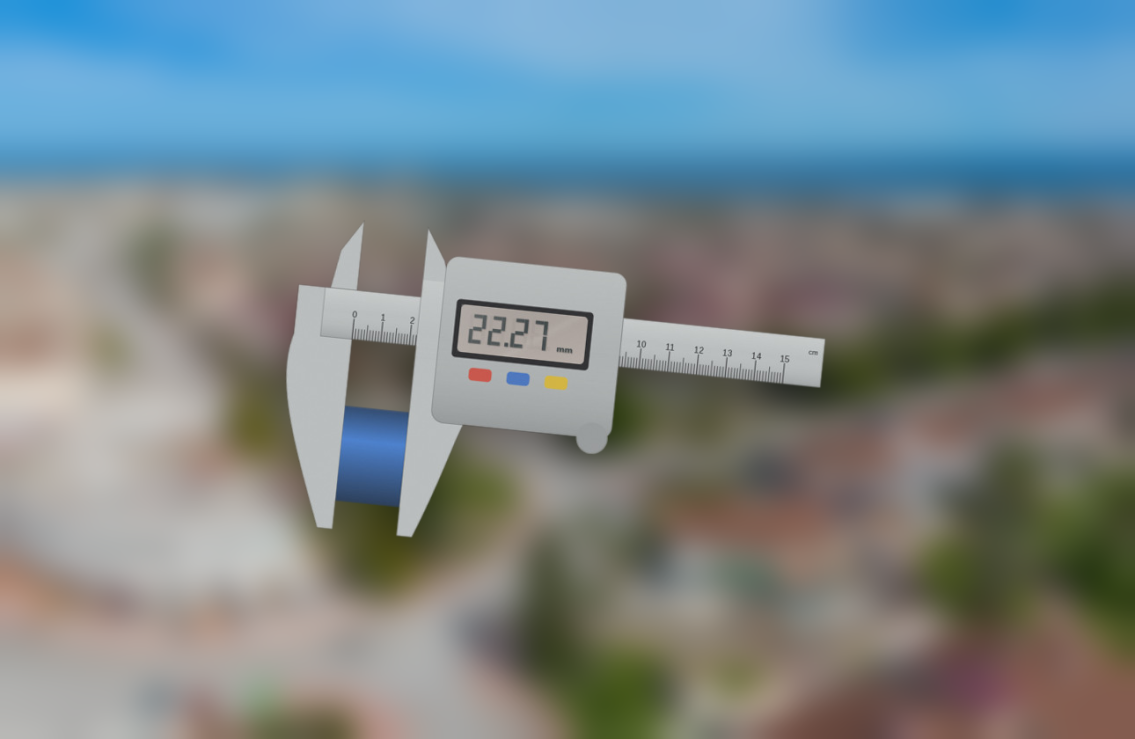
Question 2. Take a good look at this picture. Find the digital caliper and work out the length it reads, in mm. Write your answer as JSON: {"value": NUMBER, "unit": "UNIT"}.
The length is {"value": 22.27, "unit": "mm"}
